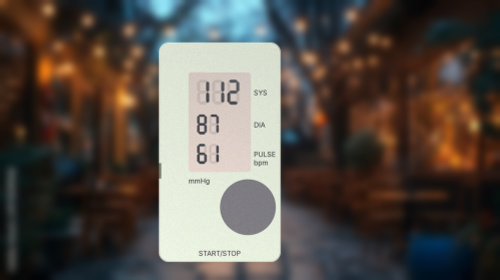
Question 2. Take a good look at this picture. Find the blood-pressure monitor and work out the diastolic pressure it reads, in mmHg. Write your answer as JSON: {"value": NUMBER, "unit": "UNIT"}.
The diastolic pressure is {"value": 87, "unit": "mmHg"}
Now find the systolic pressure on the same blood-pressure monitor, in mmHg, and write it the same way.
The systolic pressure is {"value": 112, "unit": "mmHg"}
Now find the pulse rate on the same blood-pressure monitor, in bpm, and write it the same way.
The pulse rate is {"value": 61, "unit": "bpm"}
